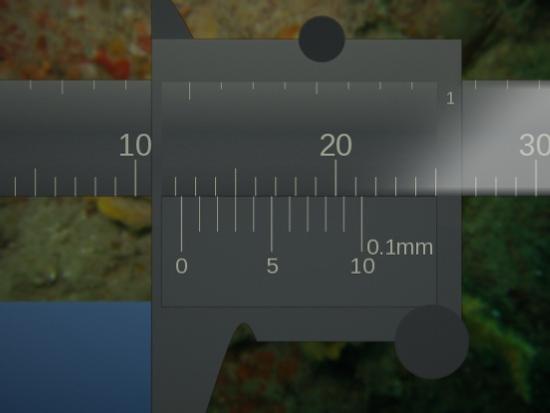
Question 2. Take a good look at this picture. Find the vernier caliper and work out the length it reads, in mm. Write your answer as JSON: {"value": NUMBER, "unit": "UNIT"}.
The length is {"value": 12.3, "unit": "mm"}
